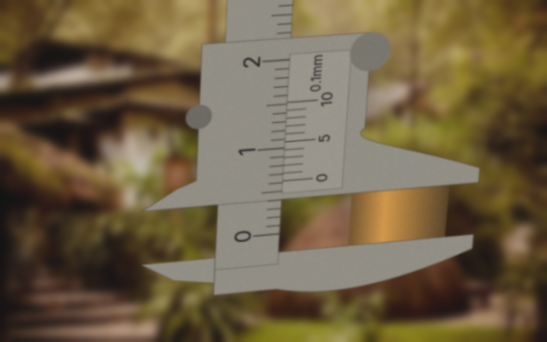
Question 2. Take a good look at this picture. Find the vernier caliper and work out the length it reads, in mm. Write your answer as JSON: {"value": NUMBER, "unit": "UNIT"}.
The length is {"value": 6.2, "unit": "mm"}
